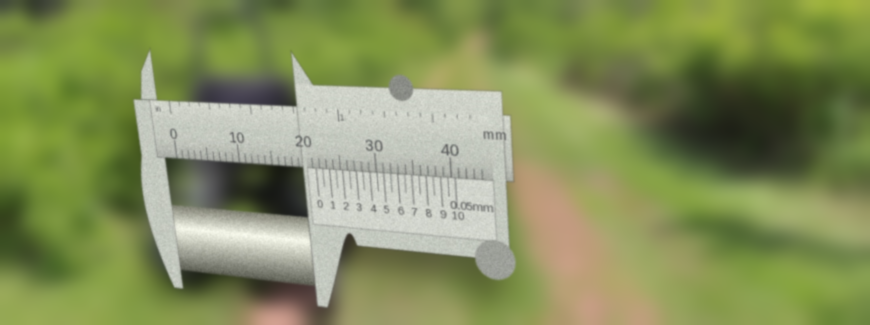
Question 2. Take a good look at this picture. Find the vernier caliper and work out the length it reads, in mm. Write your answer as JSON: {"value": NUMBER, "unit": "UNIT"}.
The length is {"value": 21.5, "unit": "mm"}
